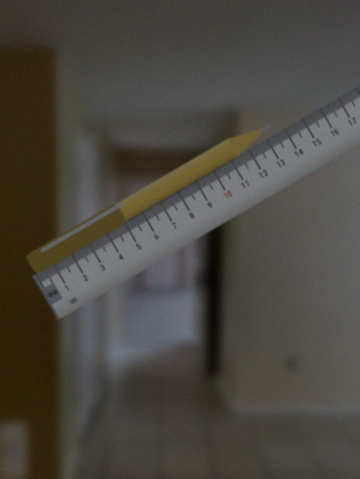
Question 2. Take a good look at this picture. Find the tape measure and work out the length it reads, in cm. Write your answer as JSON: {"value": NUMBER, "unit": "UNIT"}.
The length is {"value": 13.5, "unit": "cm"}
